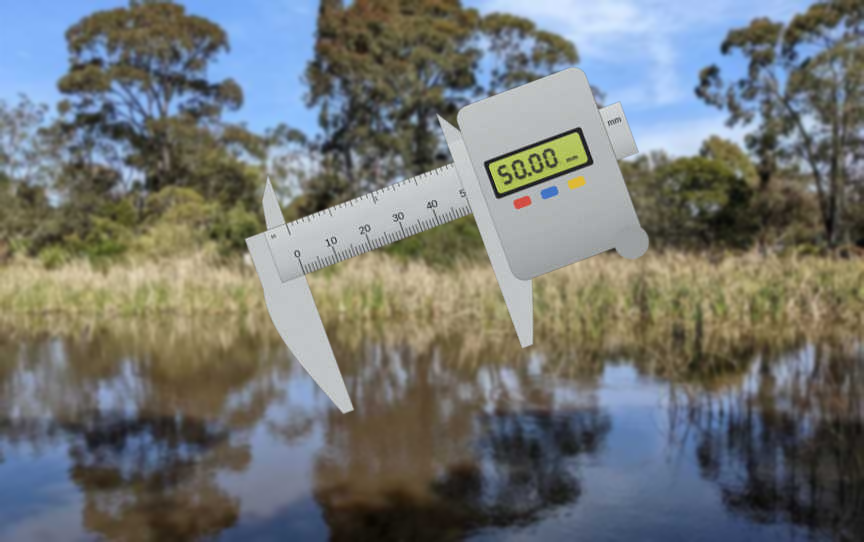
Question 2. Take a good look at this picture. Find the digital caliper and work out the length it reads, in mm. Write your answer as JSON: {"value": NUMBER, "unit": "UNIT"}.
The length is {"value": 50.00, "unit": "mm"}
